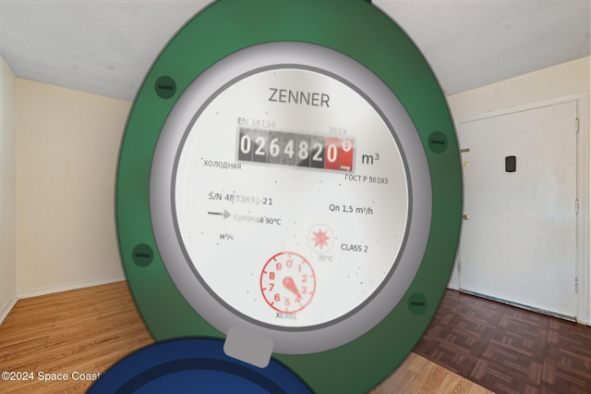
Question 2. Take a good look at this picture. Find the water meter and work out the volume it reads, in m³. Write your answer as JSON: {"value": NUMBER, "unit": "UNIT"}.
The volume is {"value": 26482.063, "unit": "m³"}
